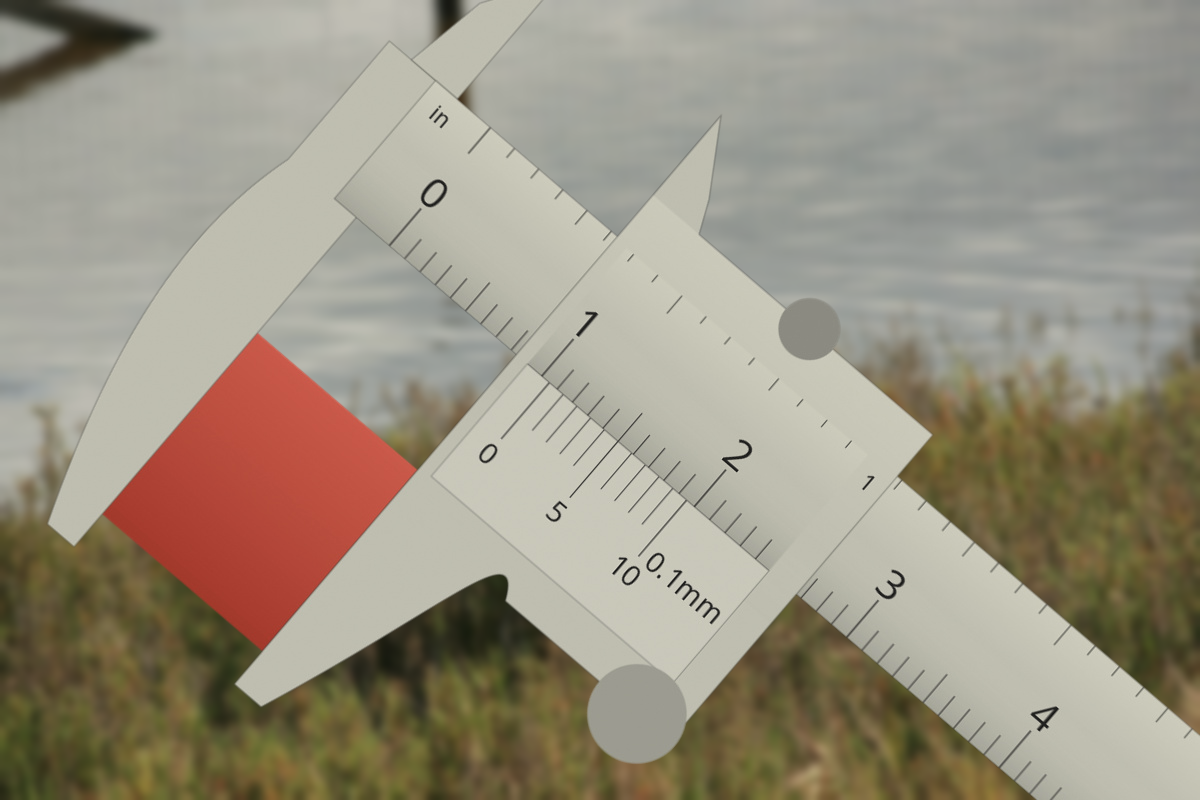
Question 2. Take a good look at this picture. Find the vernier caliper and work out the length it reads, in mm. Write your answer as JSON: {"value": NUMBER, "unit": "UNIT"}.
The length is {"value": 10.5, "unit": "mm"}
